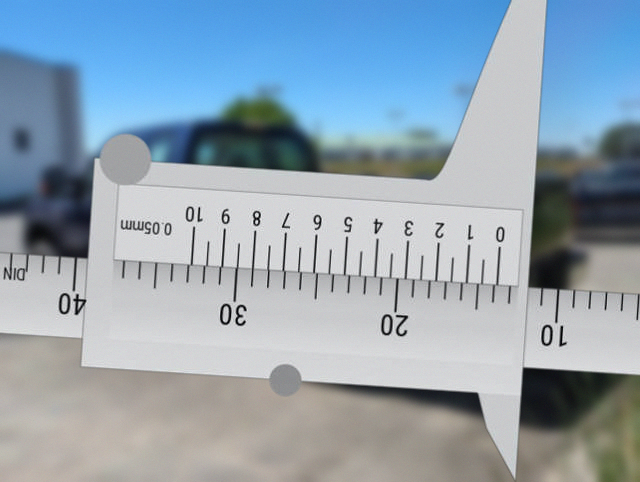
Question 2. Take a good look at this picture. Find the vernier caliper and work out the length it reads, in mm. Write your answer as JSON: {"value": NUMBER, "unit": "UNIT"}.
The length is {"value": 13.8, "unit": "mm"}
